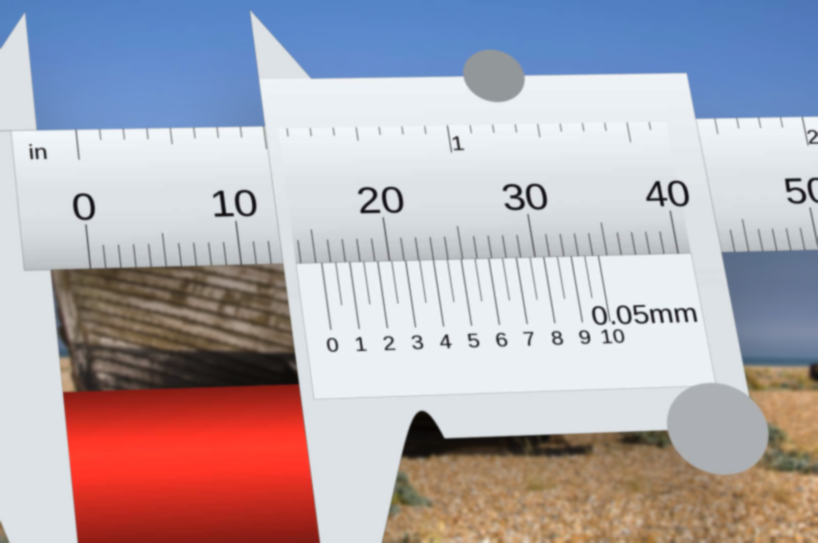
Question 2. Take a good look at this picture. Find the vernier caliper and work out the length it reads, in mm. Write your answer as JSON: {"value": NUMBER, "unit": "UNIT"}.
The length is {"value": 15.4, "unit": "mm"}
